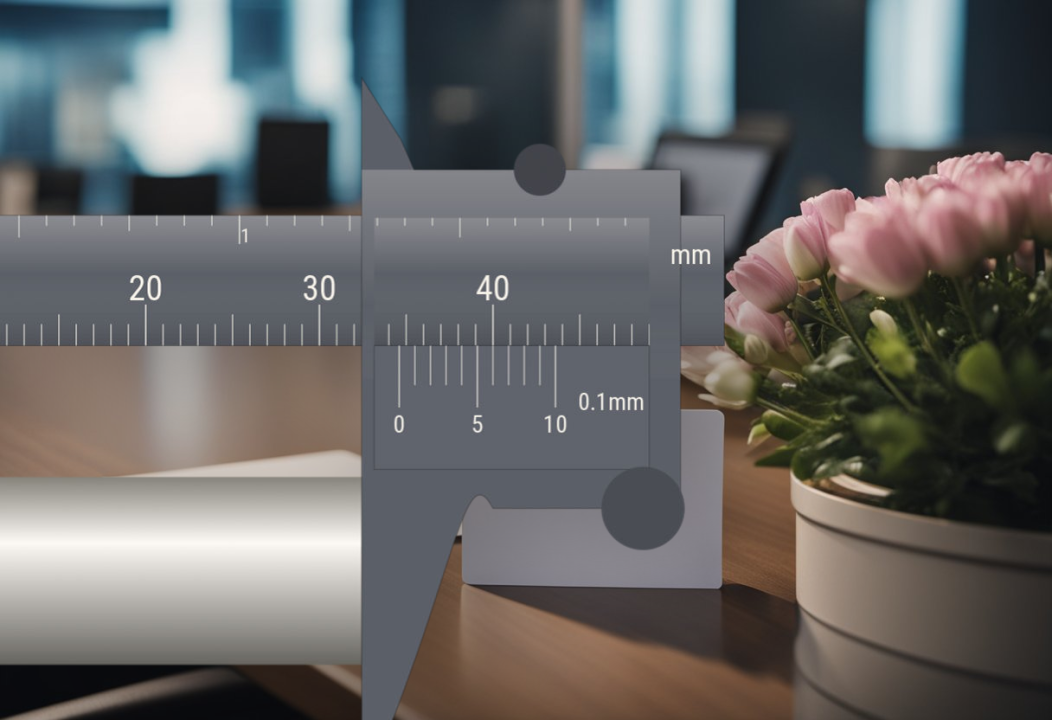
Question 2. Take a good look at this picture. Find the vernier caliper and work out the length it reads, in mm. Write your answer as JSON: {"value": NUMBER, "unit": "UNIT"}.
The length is {"value": 34.6, "unit": "mm"}
